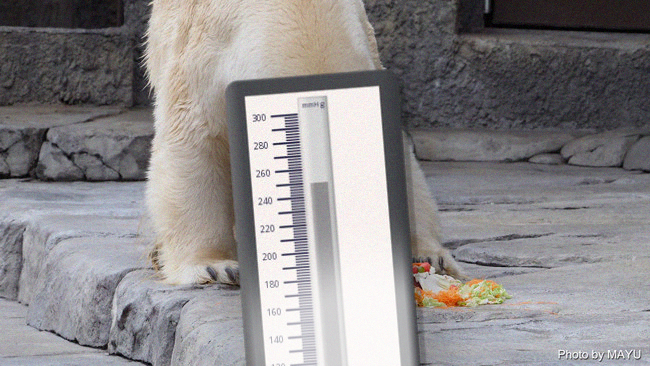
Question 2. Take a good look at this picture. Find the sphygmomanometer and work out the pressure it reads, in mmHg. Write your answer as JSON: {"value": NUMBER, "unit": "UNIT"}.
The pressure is {"value": 250, "unit": "mmHg"}
